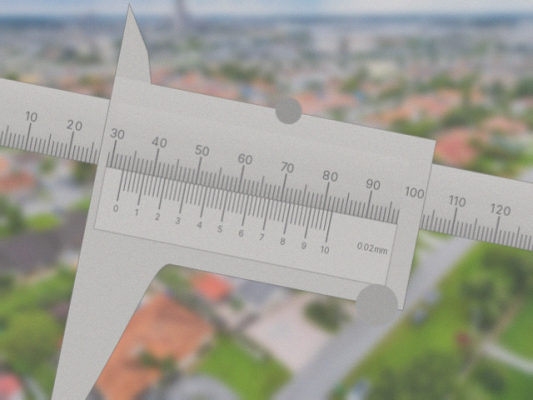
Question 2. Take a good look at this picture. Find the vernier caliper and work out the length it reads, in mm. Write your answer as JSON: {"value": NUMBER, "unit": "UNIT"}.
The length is {"value": 33.0, "unit": "mm"}
